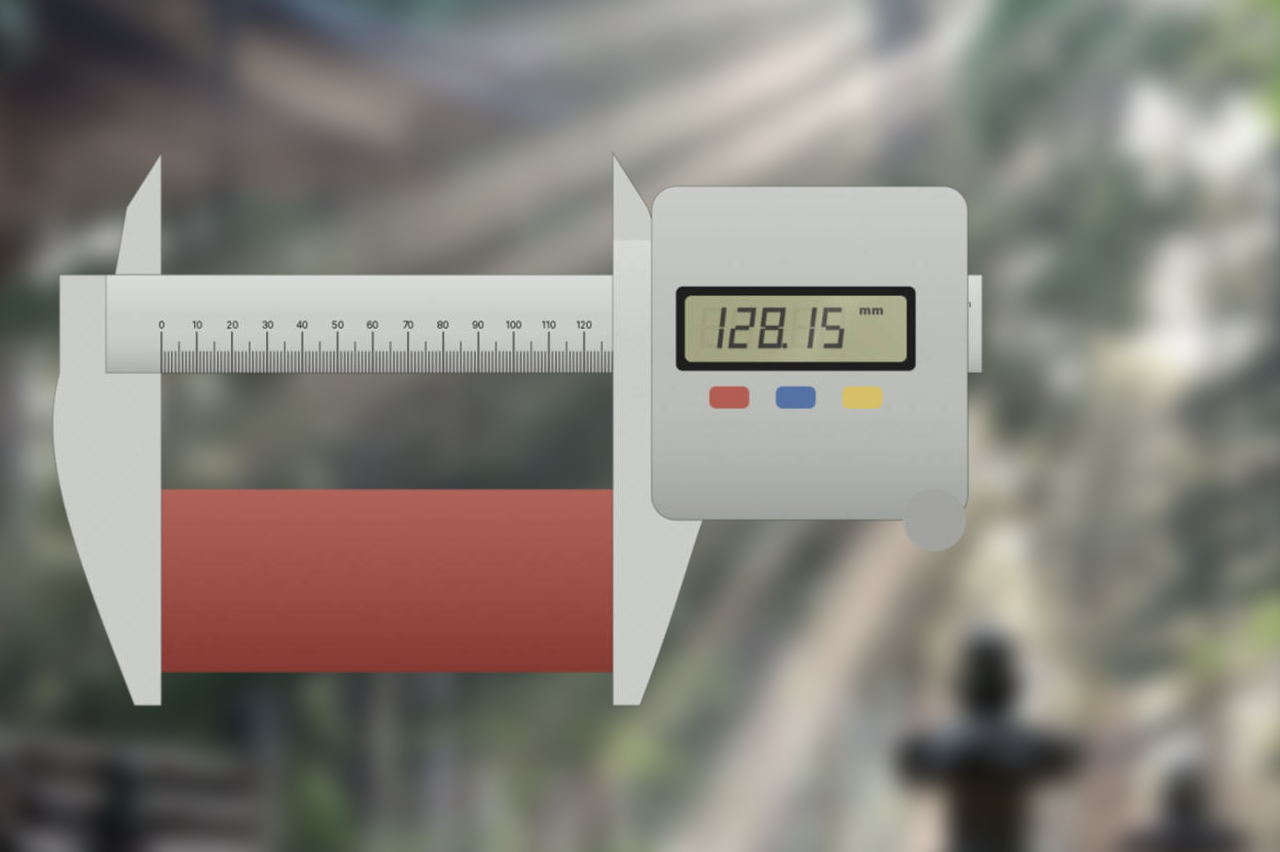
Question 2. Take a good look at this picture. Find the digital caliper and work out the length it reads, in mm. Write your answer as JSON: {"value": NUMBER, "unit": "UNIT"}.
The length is {"value": 128.15, "unit": "mm"}
